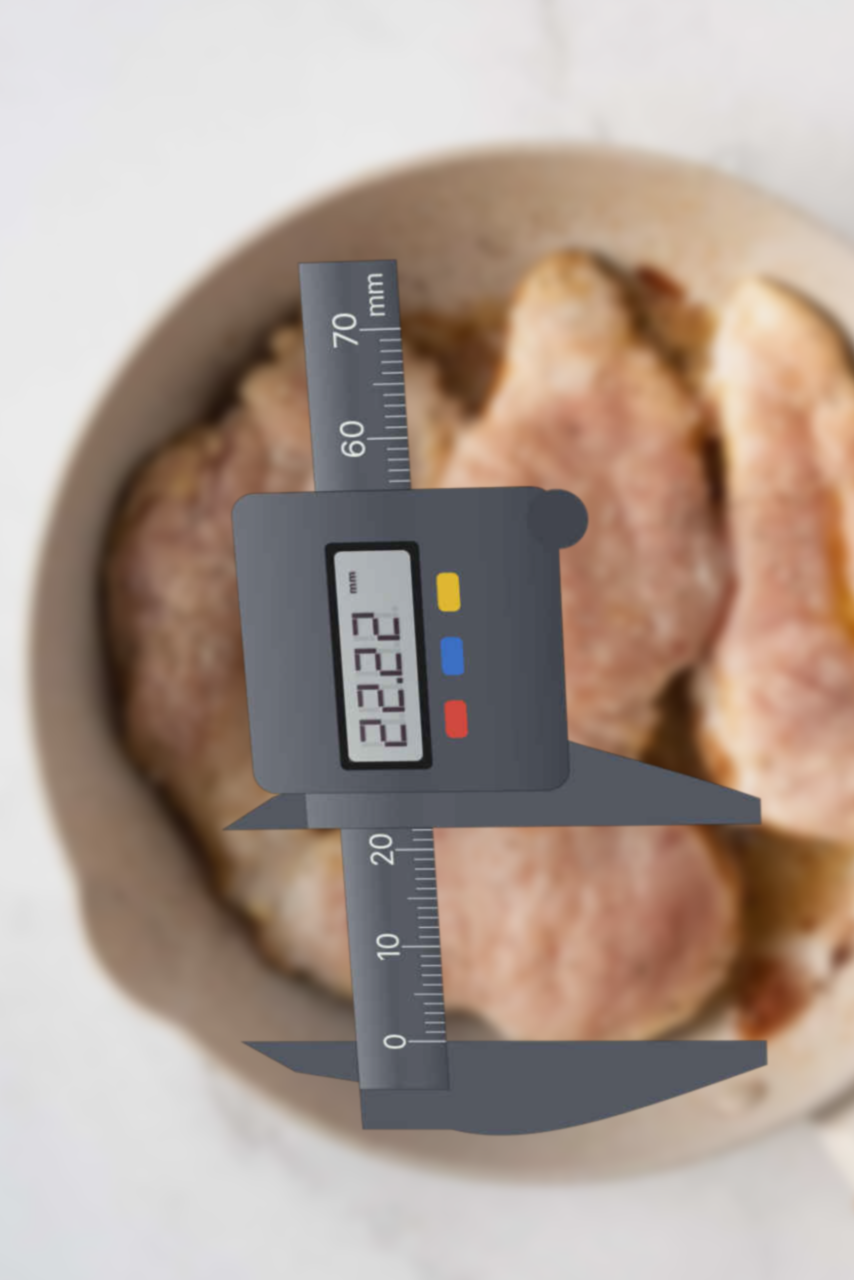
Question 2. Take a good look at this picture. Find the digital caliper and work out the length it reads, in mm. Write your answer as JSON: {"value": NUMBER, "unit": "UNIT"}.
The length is {"value": 22.22, "unit": "mm"}
